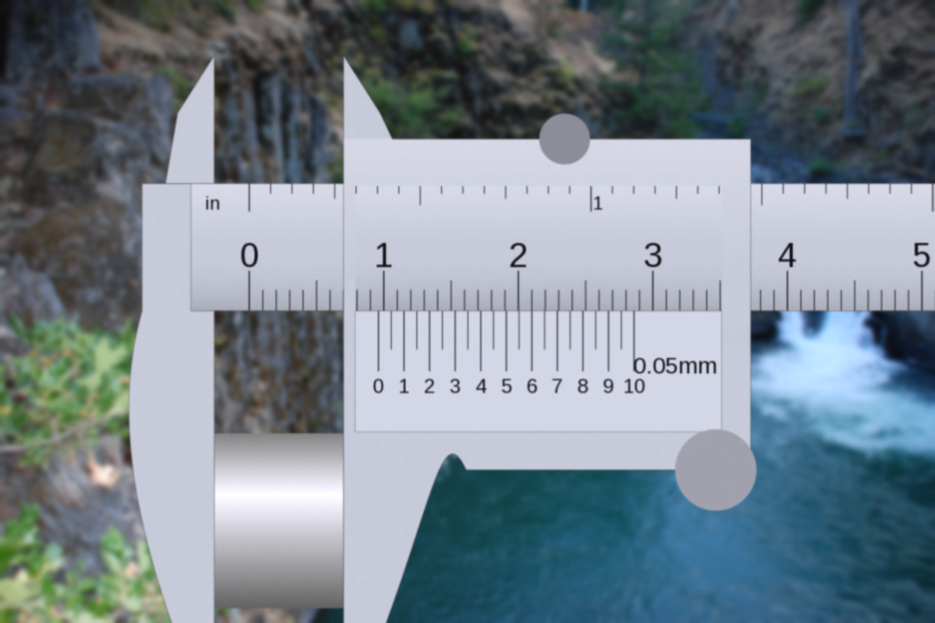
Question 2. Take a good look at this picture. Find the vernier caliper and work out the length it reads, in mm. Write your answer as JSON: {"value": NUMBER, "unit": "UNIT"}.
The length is {"value": 9.6, "unit": "mm"}
